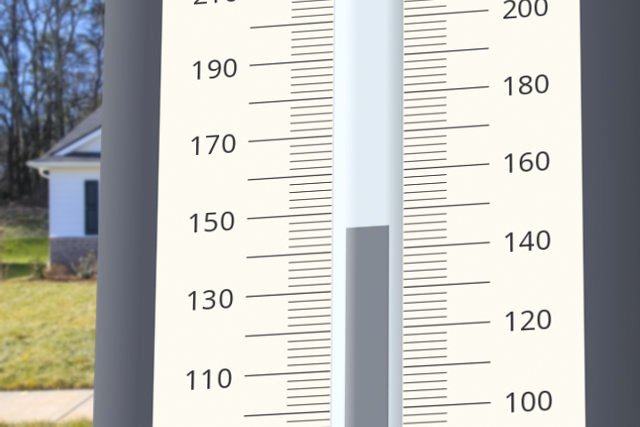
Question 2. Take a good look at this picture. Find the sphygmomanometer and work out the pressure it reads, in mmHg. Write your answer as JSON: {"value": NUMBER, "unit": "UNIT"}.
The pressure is {"value": 146, "unit": "mmHg"}
